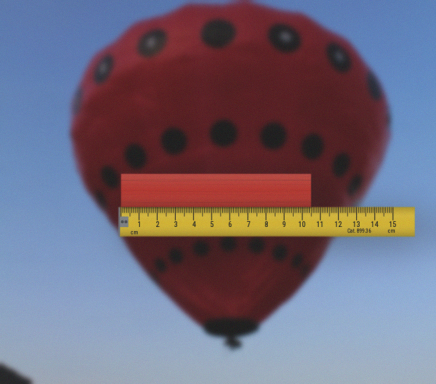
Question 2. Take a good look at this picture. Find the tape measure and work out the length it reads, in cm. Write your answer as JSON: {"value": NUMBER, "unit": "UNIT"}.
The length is {"value": 10.5, "unit": "cm"}
